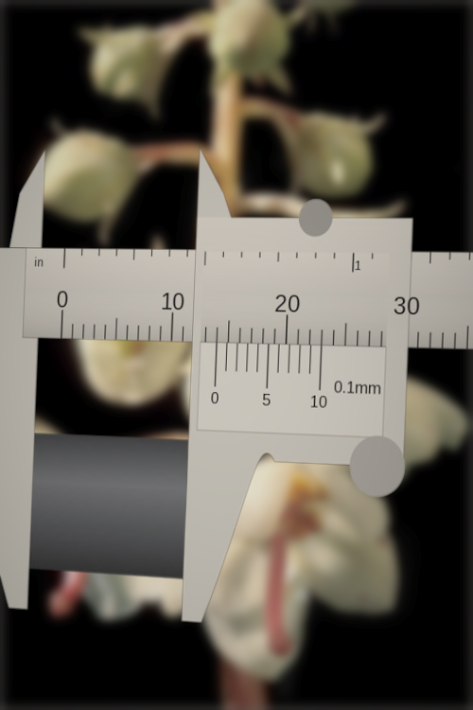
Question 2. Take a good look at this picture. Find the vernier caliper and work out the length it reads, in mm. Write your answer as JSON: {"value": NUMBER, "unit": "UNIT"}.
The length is {"value": 14.0, "unit": "mm"}
